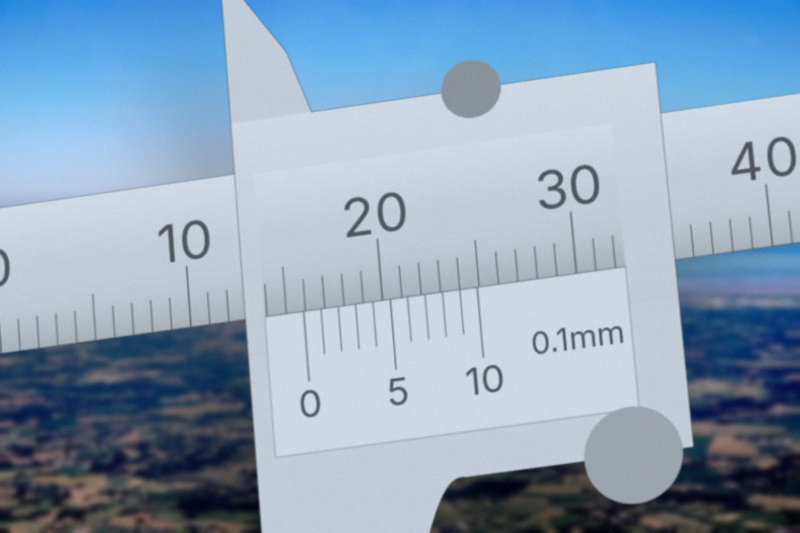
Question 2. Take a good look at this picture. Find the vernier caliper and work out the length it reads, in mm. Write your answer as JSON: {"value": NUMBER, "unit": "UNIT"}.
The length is {"value": 15.9, "unit": "mm"}
